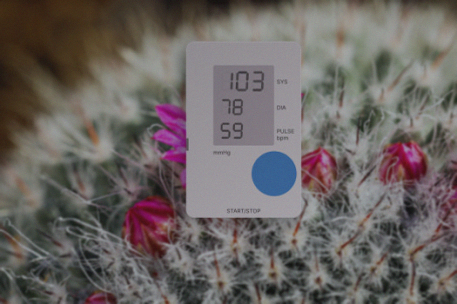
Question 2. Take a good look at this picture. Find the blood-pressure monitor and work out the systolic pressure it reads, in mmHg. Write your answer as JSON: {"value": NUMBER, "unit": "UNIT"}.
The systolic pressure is {"value": 103, "unit": "mmHg"}
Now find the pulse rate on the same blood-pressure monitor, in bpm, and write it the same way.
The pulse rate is {"value": 59, "unit": "bpm"}
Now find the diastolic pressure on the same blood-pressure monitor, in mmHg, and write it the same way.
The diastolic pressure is {"value": 78, "unit": "mmHg"}
